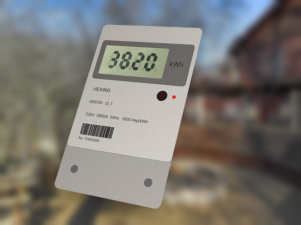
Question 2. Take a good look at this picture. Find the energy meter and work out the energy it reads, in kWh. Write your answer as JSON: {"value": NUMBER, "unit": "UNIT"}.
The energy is {"value": 3820, "unit": "kWh"}
